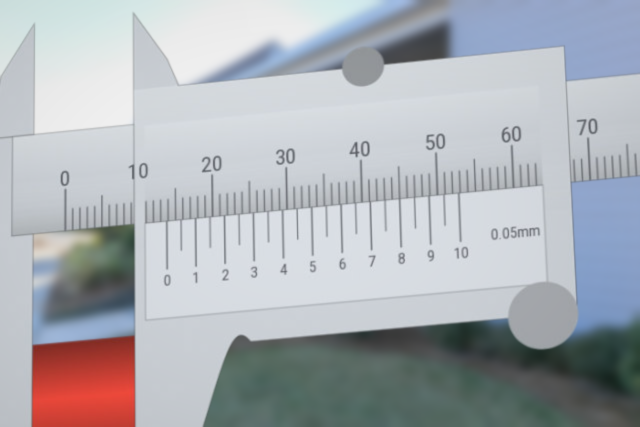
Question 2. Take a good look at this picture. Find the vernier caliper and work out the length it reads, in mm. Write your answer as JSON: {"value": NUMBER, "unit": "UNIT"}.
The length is {"value": 13.8, "unit": "mm"}
